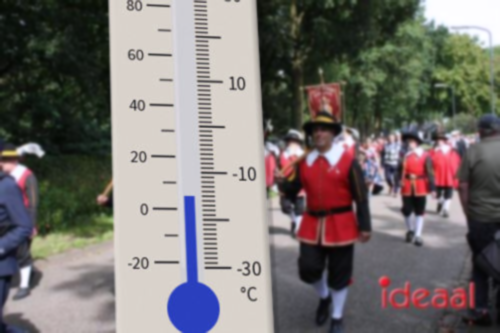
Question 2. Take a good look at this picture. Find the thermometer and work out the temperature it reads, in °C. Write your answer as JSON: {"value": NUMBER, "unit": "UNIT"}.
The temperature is {"value": -15, "unit": "°C"}
